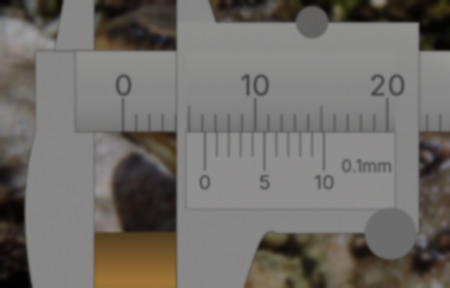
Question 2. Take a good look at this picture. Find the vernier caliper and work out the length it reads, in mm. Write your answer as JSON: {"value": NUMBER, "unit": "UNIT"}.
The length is {"value": 6.2, "unit": "mm"}
